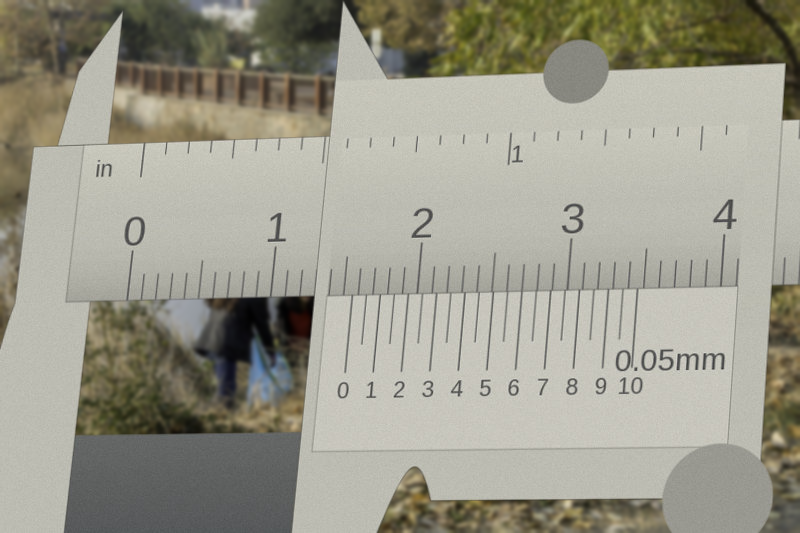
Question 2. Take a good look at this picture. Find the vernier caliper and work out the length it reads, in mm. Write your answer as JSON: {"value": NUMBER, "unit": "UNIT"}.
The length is {"value": 15.6, "unit": "mm"}
